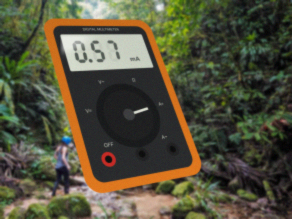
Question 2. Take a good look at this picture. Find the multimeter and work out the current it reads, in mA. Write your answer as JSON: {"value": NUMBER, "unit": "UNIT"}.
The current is {"value": 0.57, "unit": "mA"}
